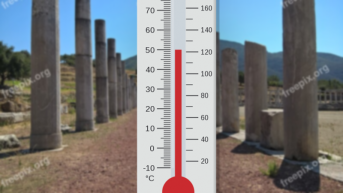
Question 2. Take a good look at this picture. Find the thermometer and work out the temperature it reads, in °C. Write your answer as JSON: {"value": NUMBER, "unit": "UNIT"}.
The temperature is {"value": 50, "unit": "°C"}
